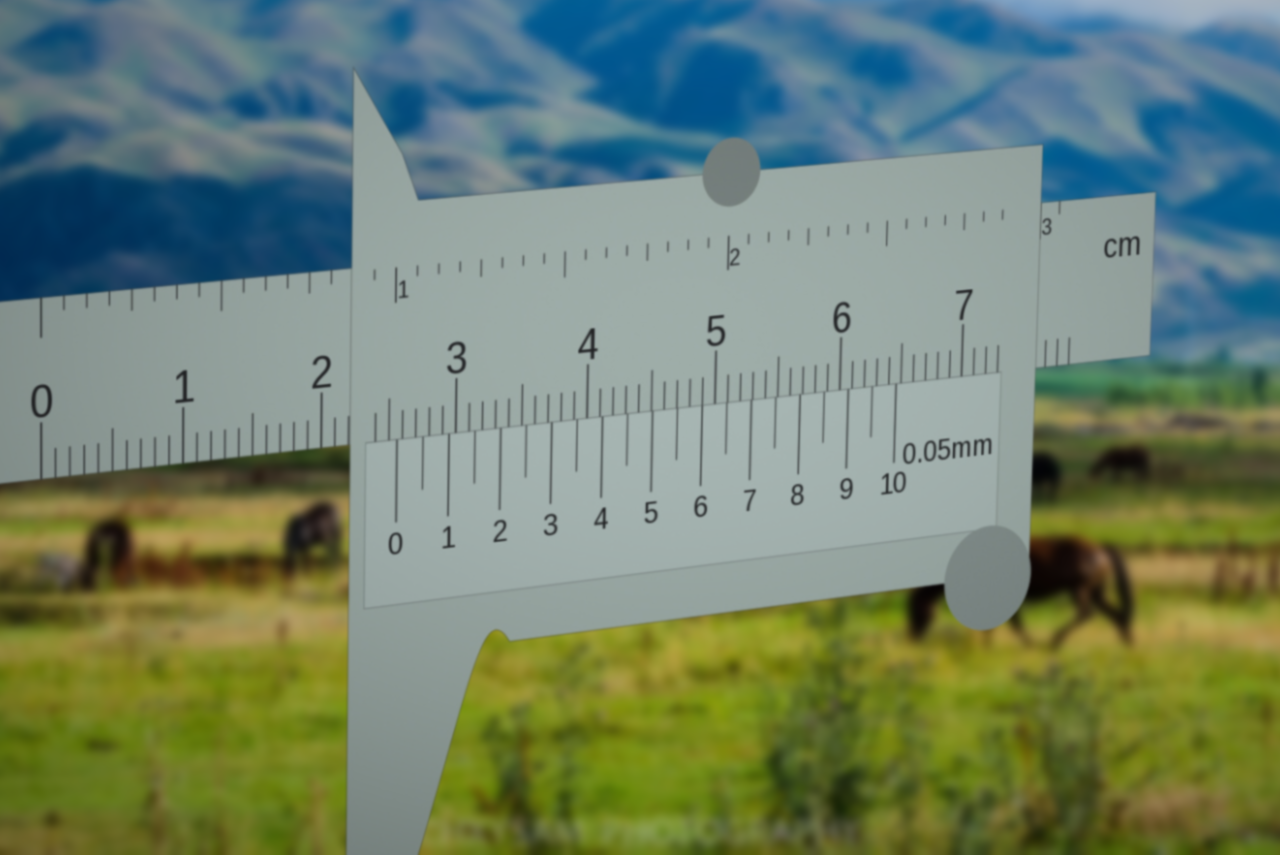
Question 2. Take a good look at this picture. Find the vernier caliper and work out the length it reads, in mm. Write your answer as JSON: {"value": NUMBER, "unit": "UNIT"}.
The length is {"value": 25.6, "unit": "mm"}
